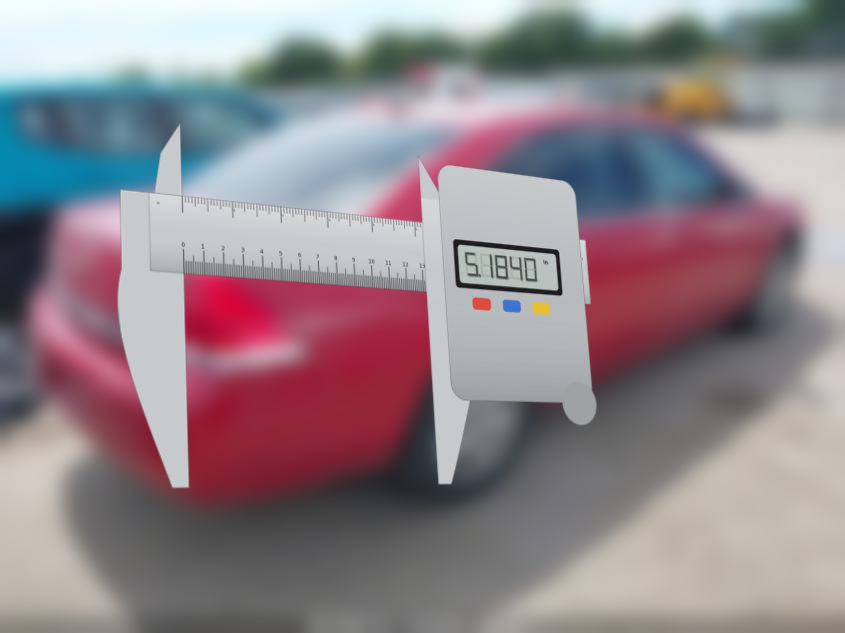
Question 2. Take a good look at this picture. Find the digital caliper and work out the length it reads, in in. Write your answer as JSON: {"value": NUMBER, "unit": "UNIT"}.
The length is {"value": 5.1840, "unit": "in"}
